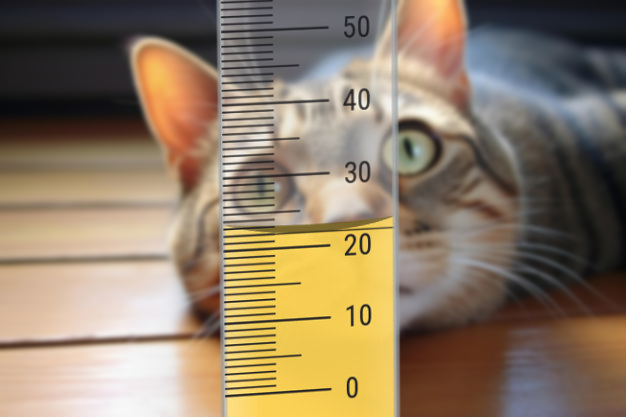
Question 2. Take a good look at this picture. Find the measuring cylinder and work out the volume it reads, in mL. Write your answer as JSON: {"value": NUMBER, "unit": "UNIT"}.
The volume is {"value": 22, "unit": "mL"}
